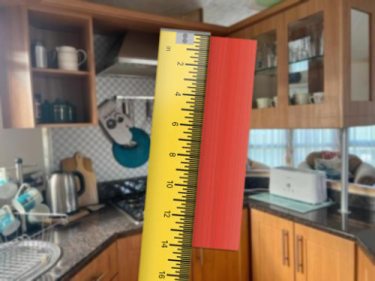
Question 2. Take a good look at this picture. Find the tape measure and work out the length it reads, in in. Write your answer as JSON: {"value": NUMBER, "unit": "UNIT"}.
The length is {"value": 14, "unit": "in"}
